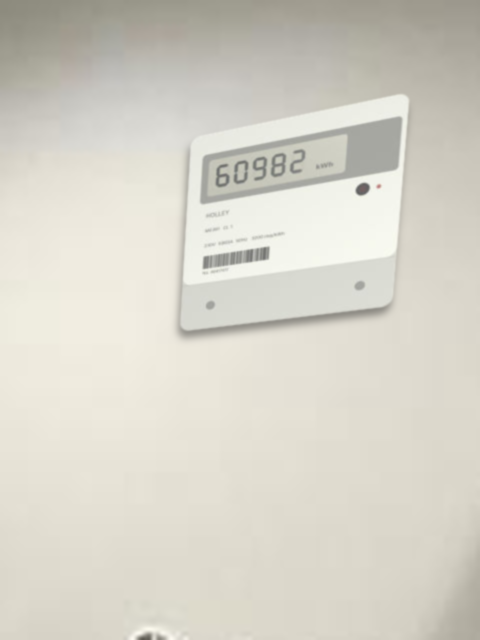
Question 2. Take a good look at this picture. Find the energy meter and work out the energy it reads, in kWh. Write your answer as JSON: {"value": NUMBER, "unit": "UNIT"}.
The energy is {"value": 60982, "unit": "kWh"}
